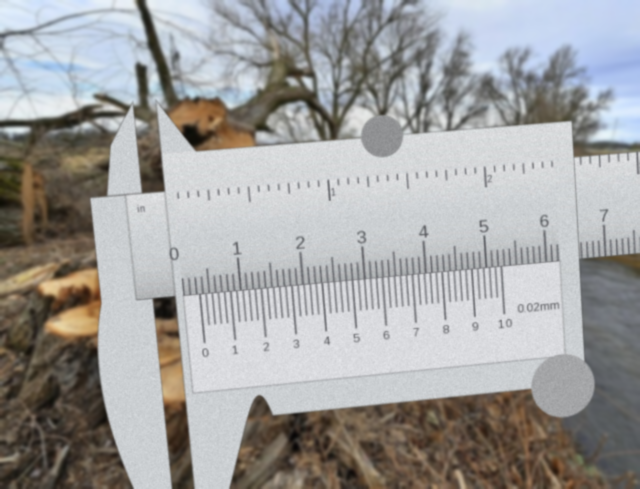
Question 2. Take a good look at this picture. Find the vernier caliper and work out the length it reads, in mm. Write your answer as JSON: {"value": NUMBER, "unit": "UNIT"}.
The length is {"value": 3.5, "unit": "mm"}
